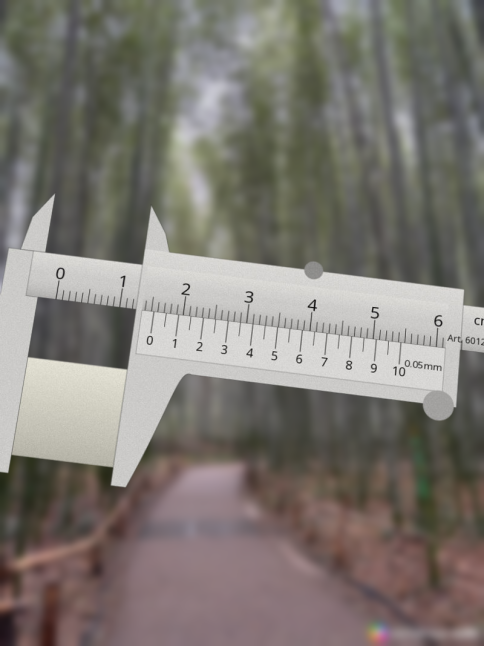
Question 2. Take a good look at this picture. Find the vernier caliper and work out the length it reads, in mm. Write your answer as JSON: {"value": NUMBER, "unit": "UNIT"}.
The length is {"value": 15.4, "unit": "mm"}
